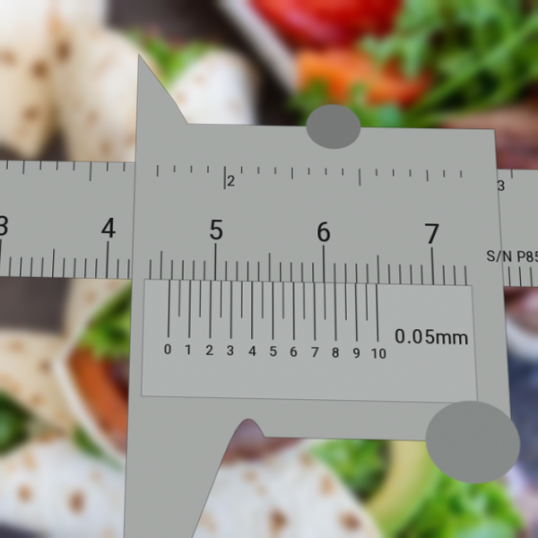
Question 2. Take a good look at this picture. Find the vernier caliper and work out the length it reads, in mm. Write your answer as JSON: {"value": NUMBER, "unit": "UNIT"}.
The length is {"value": 45.8, "unit": "mm"}
